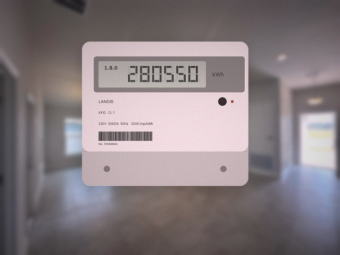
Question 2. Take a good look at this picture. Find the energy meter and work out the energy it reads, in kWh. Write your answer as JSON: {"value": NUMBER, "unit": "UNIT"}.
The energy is {"value": 280550, "unit": "kWh"}
